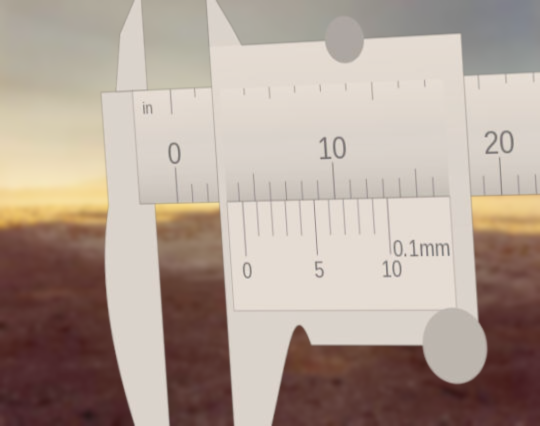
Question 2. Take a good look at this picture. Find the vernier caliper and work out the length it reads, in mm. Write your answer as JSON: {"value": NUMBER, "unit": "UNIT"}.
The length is {"value": 4.2, "unit": "mm"}
